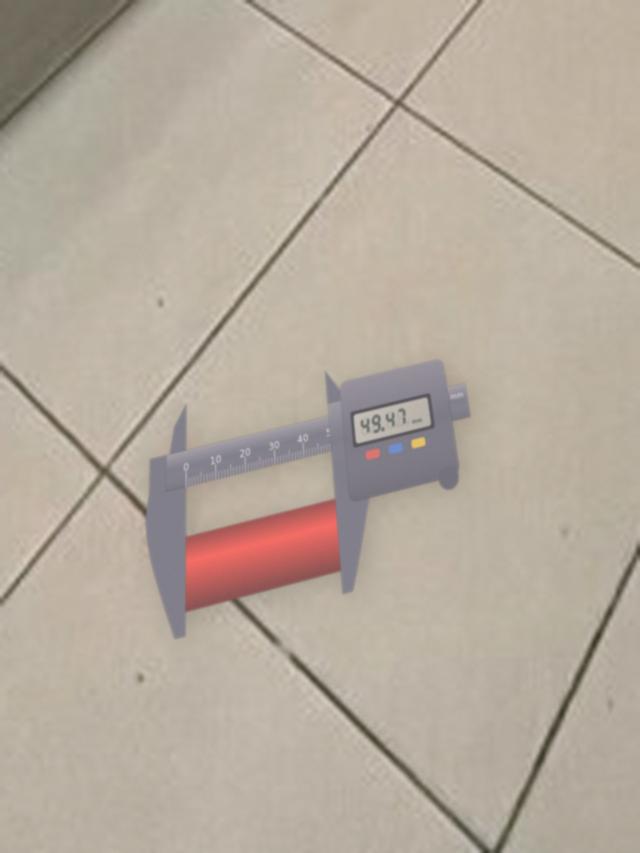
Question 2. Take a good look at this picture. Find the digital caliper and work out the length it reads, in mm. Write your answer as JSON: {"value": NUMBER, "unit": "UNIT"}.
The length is {"value": 49.47, "unit": "mm"}
